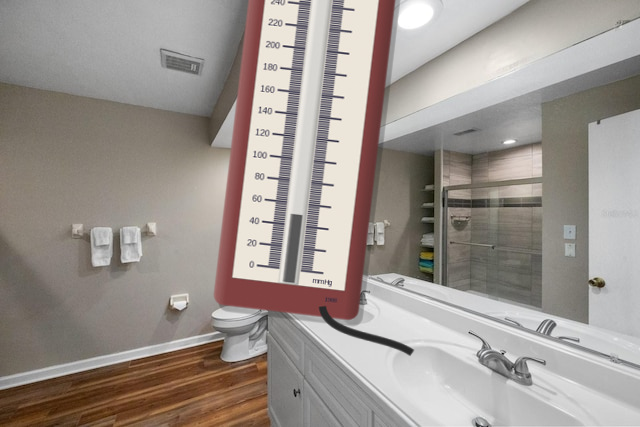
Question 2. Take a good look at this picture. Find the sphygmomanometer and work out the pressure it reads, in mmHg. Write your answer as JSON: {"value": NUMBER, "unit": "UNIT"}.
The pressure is {"value": 50, "unit": "mmHg"}
